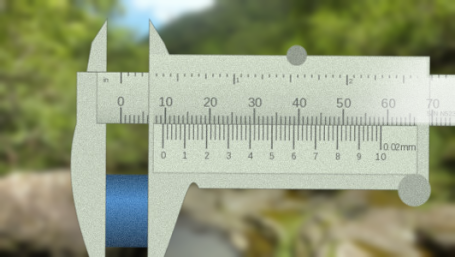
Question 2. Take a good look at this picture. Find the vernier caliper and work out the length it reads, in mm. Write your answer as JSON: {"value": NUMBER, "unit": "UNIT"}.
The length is {"value": 9.5, "unit": "mm"}
